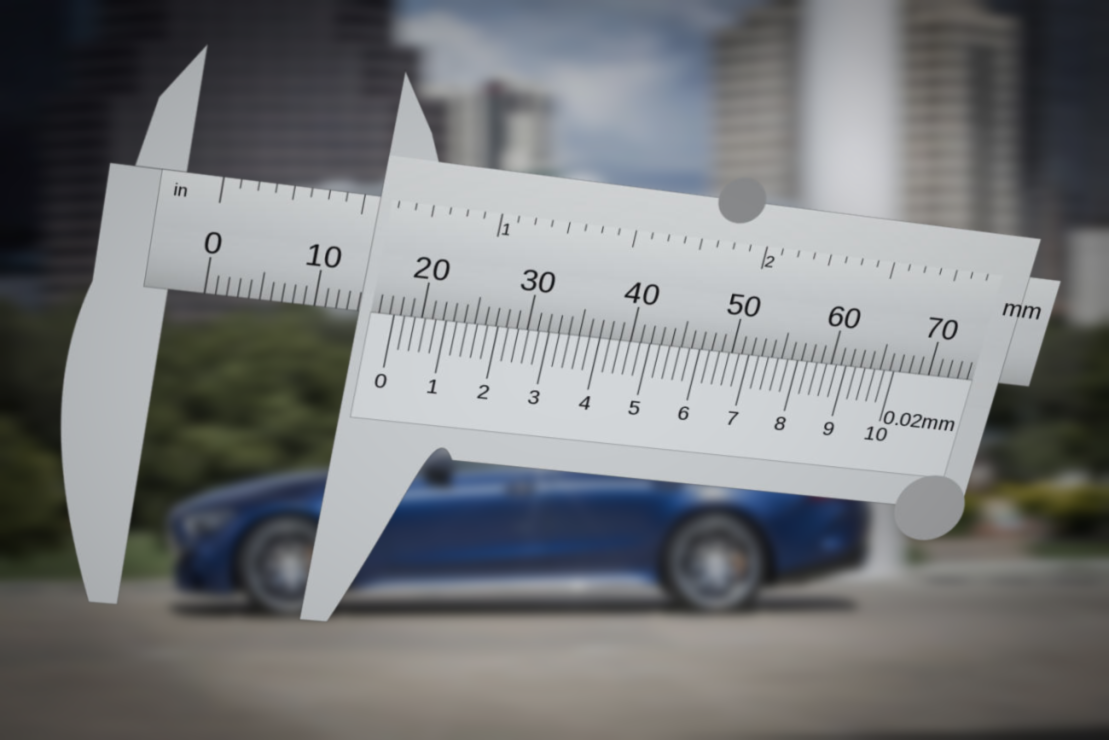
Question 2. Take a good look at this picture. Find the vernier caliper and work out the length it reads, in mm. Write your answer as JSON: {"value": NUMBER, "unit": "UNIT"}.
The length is {"value": 17.4, "unit": "mm"}
